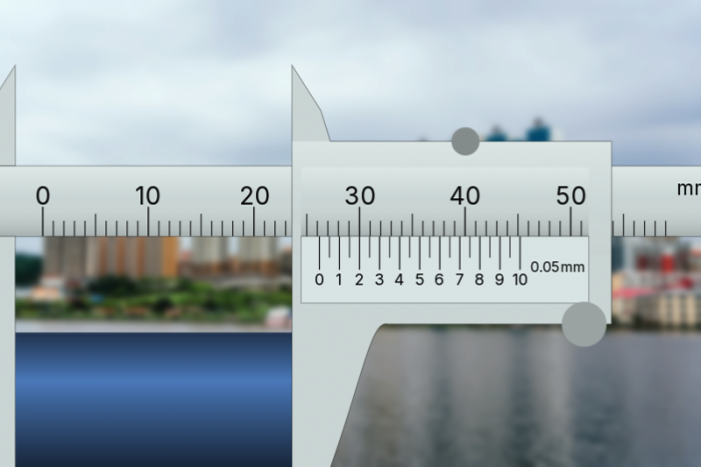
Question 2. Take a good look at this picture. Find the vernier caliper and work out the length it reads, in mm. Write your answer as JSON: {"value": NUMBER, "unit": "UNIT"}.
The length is {"value": 26.2, "unit": "mm"}
